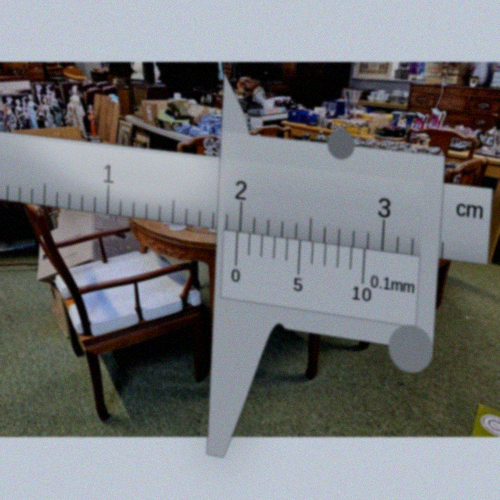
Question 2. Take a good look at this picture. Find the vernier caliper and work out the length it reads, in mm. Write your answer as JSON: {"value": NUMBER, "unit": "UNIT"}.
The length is {"value": 19.8, "unit": "mm"}
